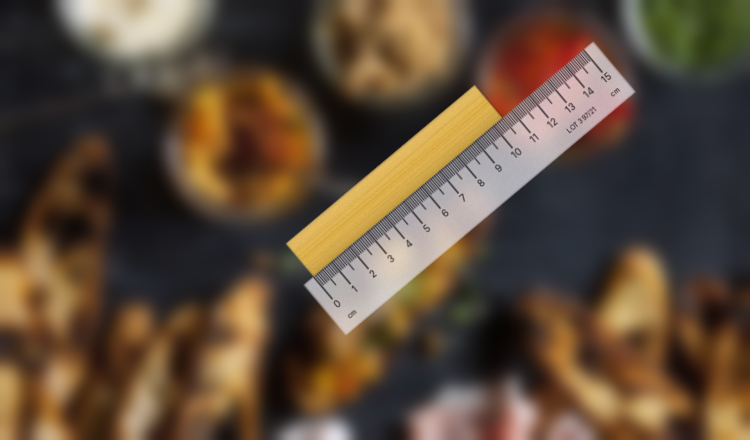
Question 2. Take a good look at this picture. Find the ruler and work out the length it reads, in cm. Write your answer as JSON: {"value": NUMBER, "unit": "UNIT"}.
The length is {"value": 10.5, "unit": "cm"}
